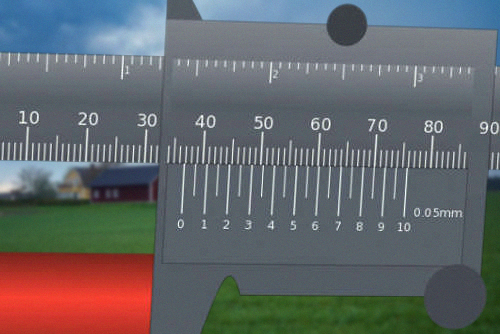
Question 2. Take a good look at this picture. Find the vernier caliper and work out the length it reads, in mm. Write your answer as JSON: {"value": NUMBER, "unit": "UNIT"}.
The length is {"value": 36.8, "unit": "mm"}
